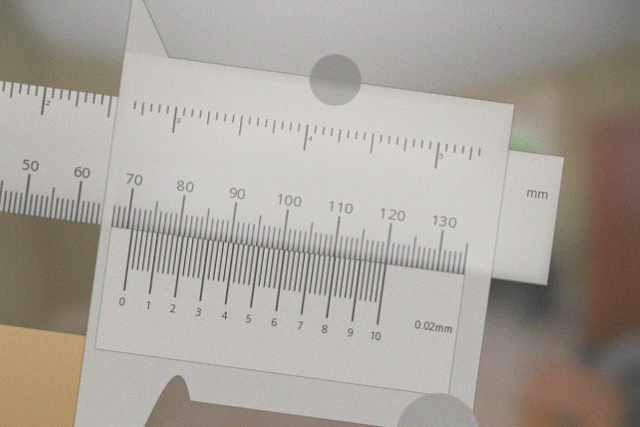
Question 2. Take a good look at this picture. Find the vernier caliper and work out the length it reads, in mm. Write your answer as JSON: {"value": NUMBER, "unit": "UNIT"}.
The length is {"value": 71.0, "unit": "mm"}
